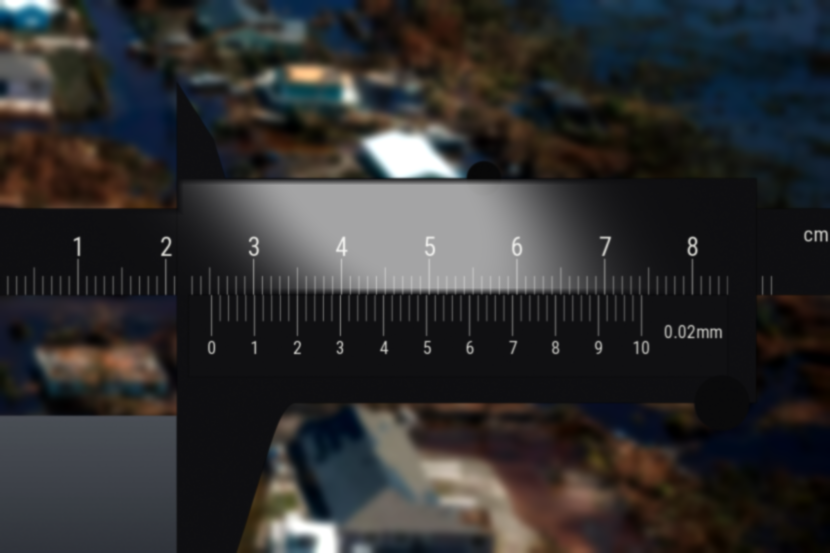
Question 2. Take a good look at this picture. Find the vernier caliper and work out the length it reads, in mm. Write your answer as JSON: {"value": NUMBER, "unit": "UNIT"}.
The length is {"value": 25.2, "unit": "mm"}
